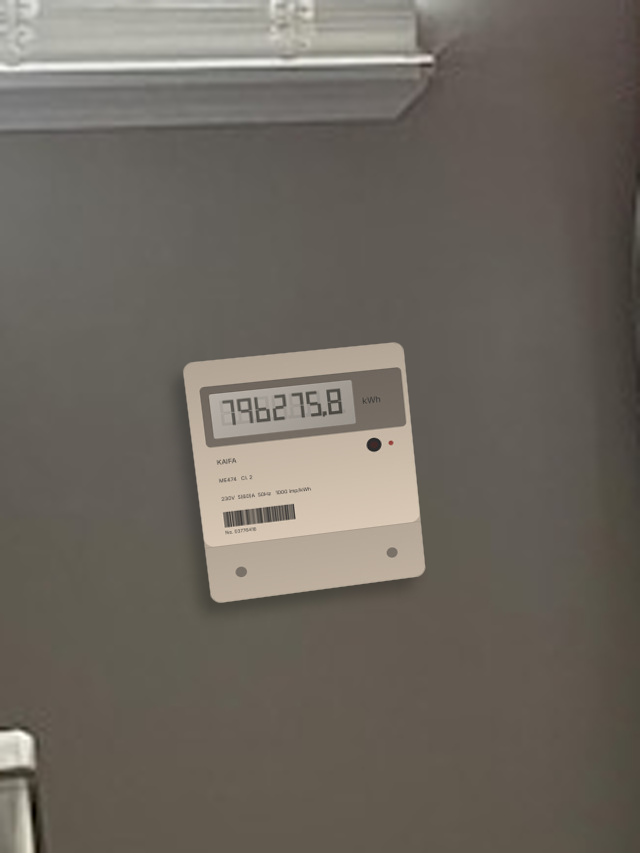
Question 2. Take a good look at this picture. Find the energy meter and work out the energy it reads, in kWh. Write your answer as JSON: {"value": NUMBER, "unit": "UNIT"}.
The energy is {"value": 796275.8, "unit": "kWh"}
